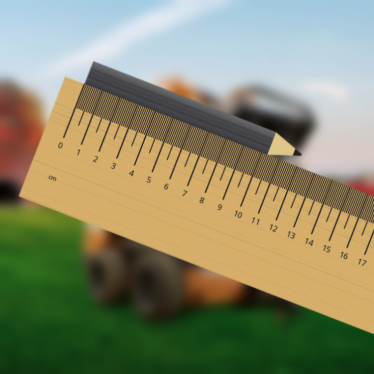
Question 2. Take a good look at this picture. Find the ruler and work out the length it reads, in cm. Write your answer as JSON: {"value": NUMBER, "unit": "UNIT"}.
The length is {"value": 12, "unit": "cm"}
